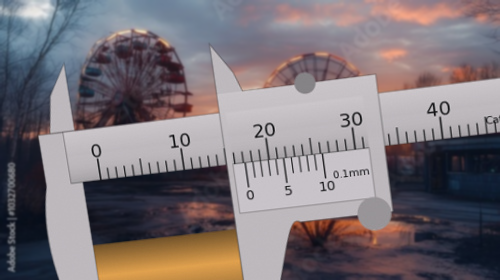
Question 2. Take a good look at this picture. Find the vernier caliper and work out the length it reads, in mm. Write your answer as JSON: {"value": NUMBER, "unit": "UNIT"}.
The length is {"value": 17.2, "unit": "mm"}
